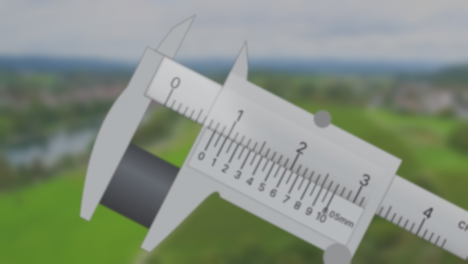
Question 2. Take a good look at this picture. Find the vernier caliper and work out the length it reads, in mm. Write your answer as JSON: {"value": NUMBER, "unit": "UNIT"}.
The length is {"value": 8.0, "unit": "mm"}
